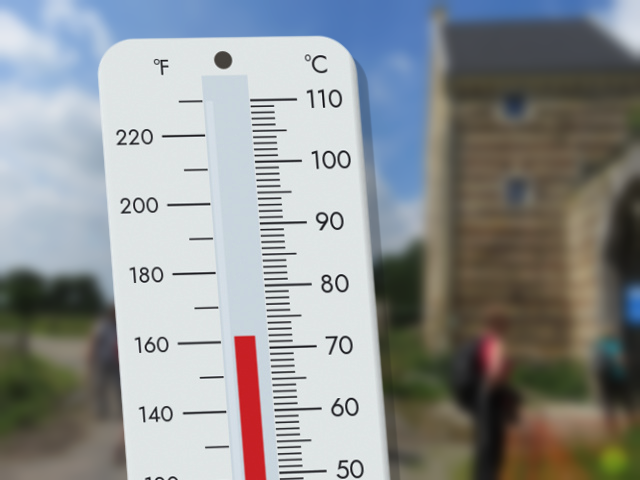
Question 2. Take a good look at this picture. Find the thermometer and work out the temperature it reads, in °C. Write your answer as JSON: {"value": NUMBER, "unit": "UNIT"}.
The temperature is {"value": 72, "unit": "°C"}
